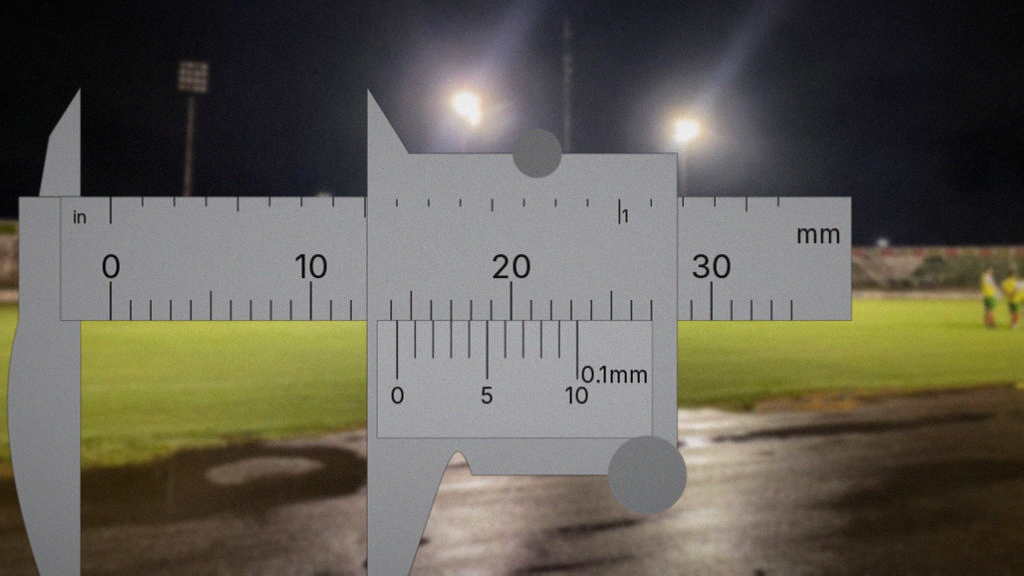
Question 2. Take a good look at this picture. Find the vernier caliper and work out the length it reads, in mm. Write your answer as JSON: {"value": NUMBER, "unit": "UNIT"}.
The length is {"value": 14.3, "unit": "mm"}
